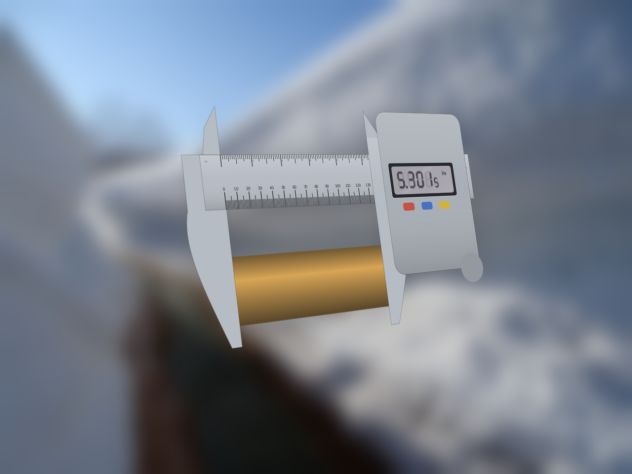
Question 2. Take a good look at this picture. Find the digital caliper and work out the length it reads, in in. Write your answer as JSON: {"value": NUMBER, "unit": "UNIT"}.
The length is {"value": 5.3015, "unit": "in"}
